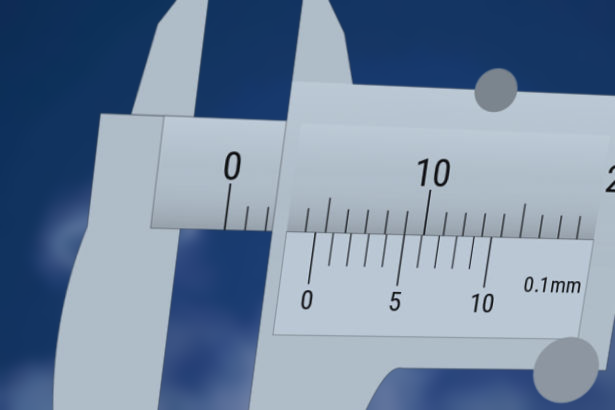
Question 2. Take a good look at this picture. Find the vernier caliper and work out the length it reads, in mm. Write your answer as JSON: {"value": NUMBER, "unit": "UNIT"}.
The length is {"value": 4.5, "unit": "mm"}
